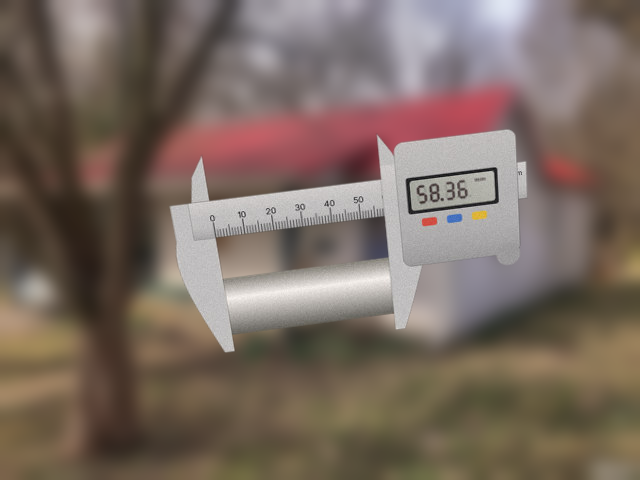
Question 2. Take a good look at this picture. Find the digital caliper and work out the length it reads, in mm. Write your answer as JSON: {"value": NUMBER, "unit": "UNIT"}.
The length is {"value": 58.36, "unit": "mm"}
